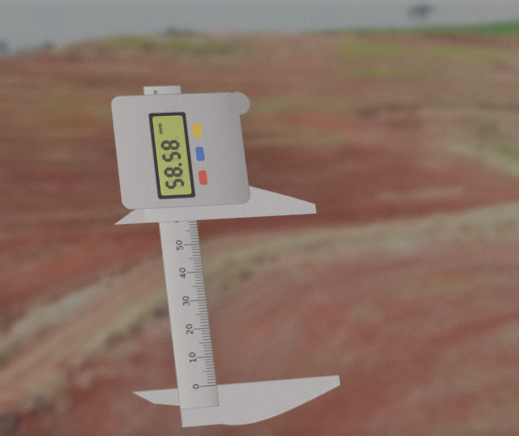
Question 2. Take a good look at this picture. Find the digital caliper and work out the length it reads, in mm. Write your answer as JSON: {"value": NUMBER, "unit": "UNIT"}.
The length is {"value": 58.58, "unit": "mm"}
